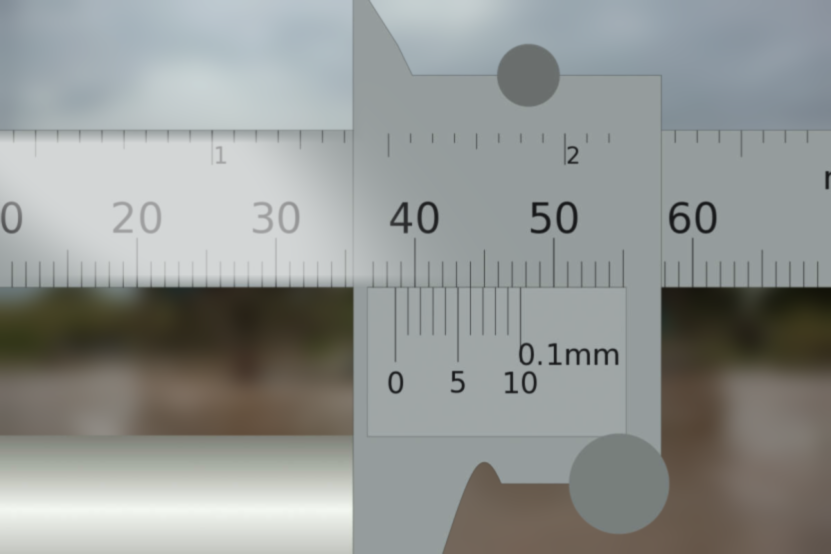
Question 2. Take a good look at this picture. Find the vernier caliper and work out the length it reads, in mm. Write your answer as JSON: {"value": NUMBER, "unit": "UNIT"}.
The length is {"value": 38.6, "unit": "mm"}
